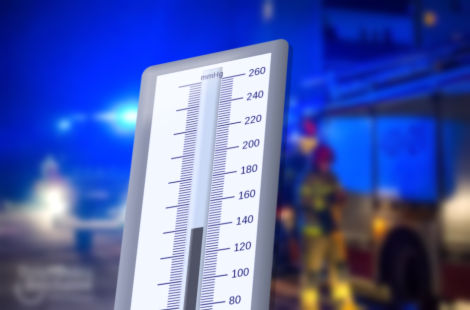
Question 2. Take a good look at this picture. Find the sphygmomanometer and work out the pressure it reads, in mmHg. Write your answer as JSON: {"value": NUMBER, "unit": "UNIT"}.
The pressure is {"value": 140, "unit": "mmHg"}
